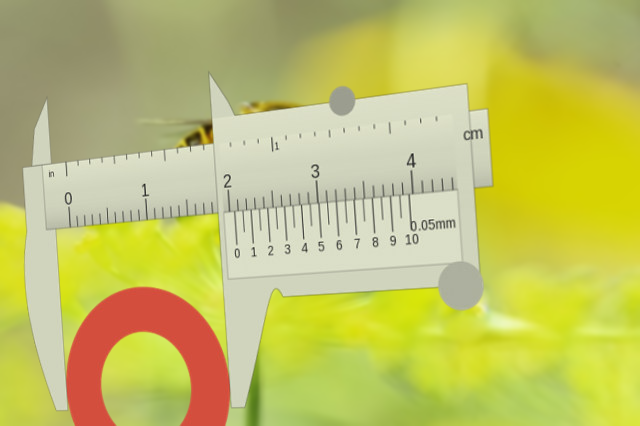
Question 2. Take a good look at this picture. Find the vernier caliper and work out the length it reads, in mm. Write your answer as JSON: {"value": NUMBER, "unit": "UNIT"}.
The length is {"value": 20.6, "unit": "mm"}
